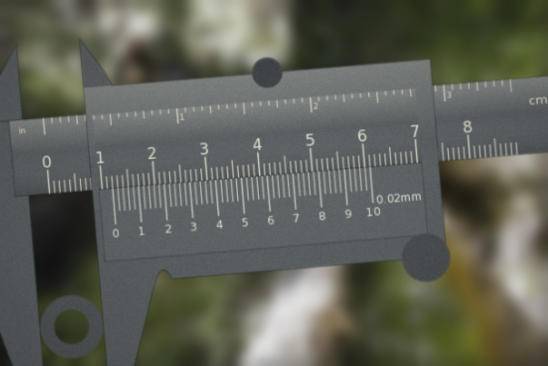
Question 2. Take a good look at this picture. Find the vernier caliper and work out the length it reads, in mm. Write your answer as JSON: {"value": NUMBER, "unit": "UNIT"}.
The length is {"value": 12.0, "unit": "mm"}
